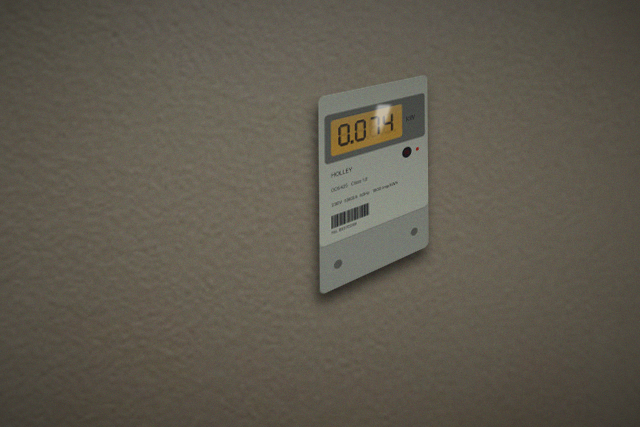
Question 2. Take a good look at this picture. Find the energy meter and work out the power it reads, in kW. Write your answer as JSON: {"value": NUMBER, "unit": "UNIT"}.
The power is {"value": 0.074, "unit": "kW"}
